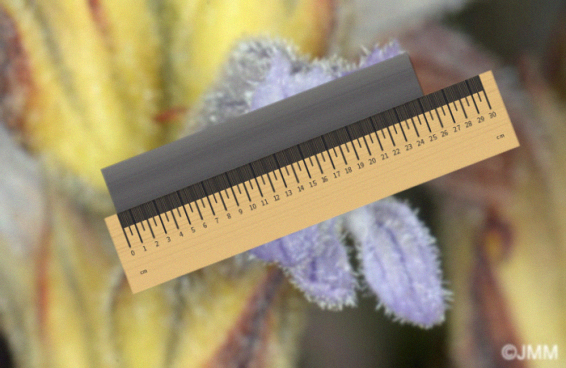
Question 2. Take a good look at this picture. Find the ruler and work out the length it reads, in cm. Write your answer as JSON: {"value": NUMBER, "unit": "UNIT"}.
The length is {"value": 25.5, "unit": "cm"}
